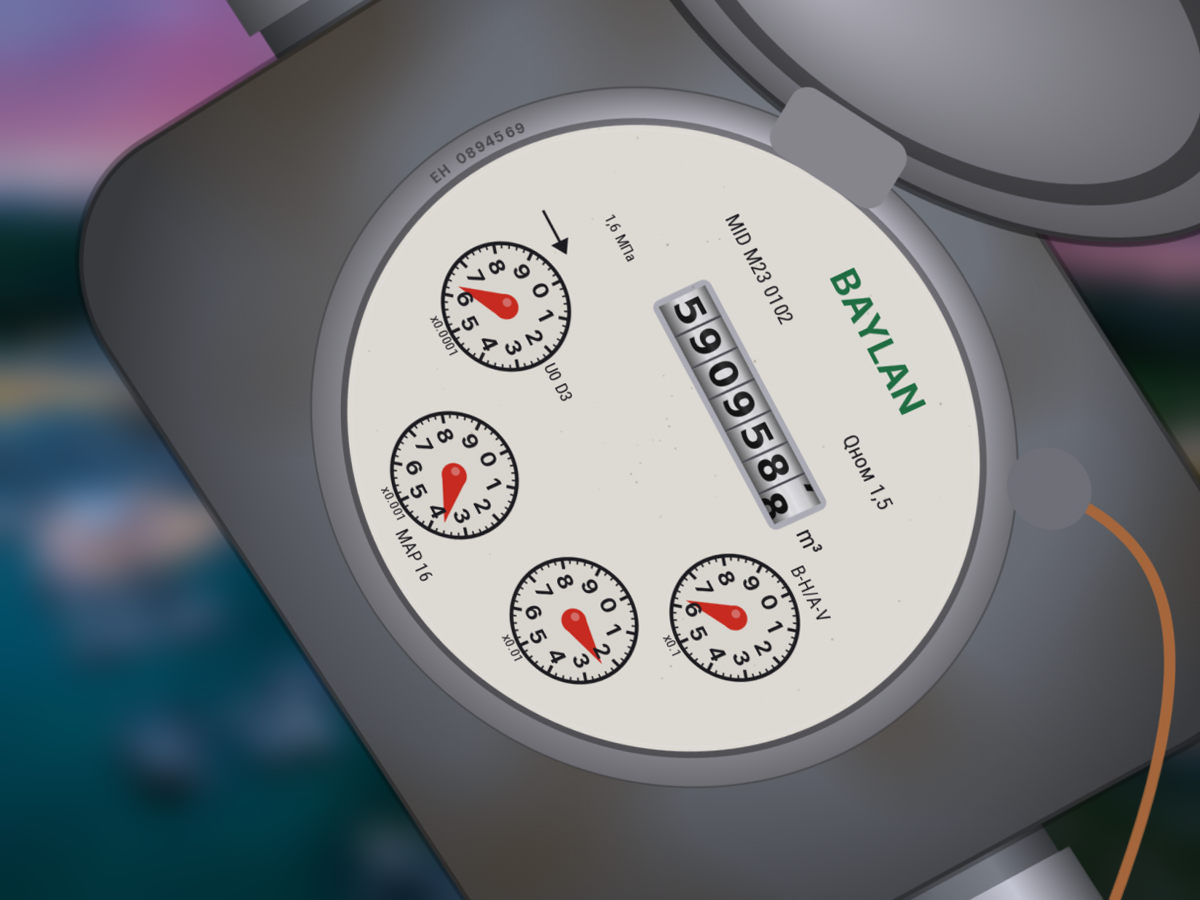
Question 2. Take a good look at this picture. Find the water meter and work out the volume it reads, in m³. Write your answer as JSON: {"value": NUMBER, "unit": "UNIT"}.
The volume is {"value": 5909587.6236, "unit": "m³"}
